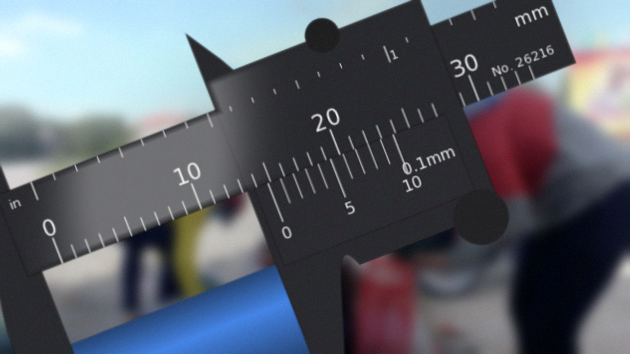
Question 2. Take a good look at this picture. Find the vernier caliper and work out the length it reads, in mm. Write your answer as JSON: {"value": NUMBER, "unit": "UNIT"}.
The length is {"value": 14.8, "unit": "mm"}
